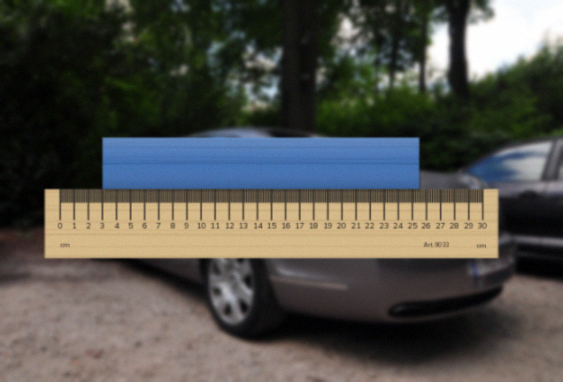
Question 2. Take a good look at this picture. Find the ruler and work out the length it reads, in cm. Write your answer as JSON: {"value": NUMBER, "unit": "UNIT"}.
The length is {"value": 22.5, "unit": "cm"}
